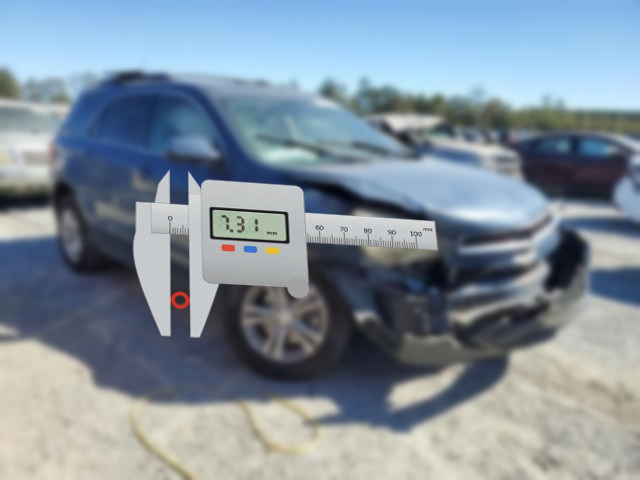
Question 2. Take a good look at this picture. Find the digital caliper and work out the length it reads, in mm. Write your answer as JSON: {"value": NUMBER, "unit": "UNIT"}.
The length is {"value": 7.31, "unit": "mm"}
